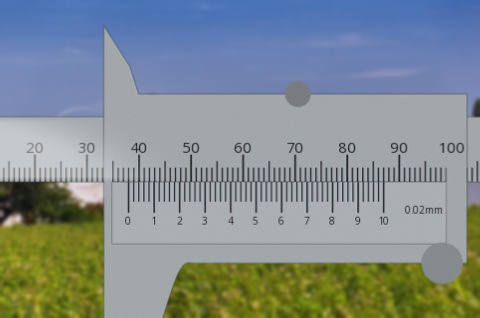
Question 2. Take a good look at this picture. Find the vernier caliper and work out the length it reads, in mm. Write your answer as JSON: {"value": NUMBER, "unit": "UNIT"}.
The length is {"value": 38.0, "unit": "mm"}
